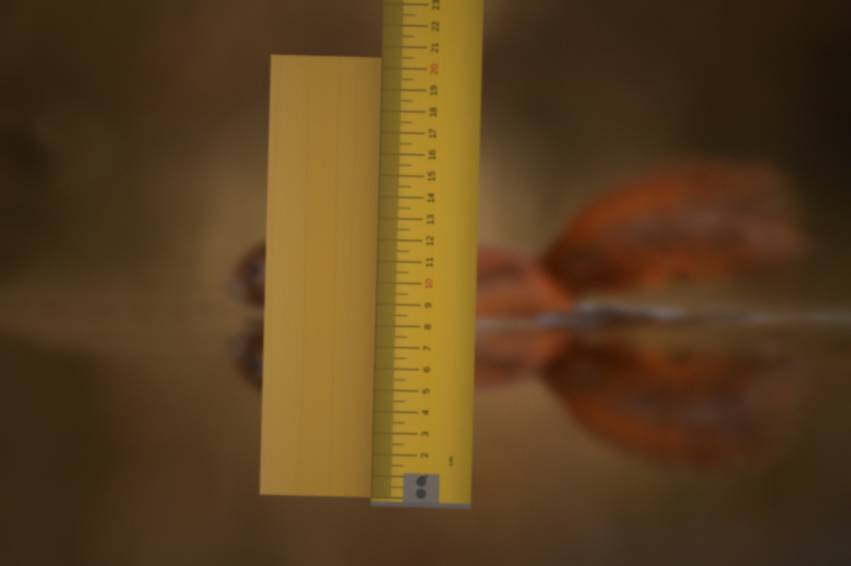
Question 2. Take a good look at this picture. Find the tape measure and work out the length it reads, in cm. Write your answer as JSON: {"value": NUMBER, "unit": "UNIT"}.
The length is {"value": 20.5, "unit": "cm"}
